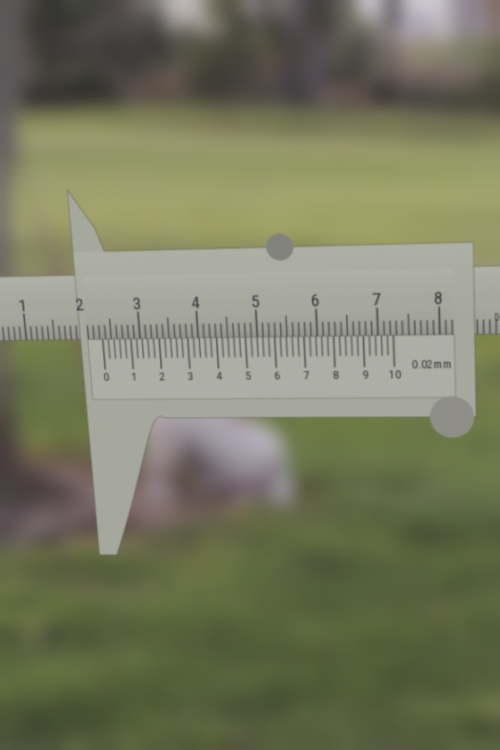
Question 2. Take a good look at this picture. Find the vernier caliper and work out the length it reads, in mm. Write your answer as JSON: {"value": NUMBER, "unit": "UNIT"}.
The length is {"value": 23.5, "unit": "mm"}
